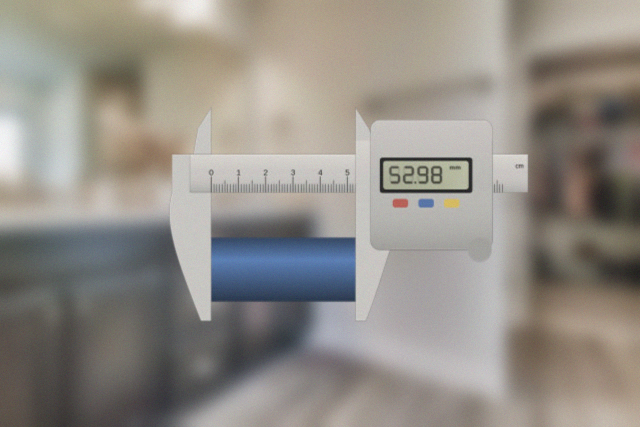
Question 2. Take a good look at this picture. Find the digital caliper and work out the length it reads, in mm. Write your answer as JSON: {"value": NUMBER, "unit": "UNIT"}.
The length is {"value": 52.98, "unit": "mm"}
